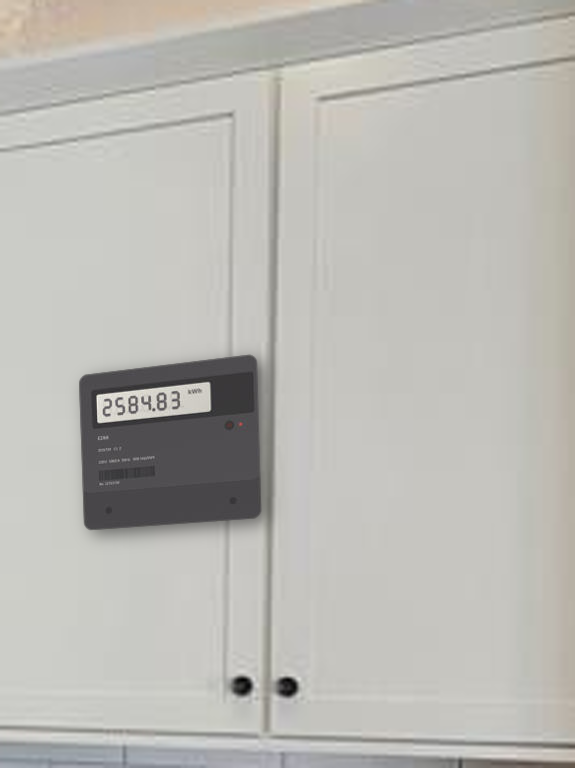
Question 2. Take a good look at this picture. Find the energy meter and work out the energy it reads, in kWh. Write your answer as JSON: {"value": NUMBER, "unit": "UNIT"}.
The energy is {"value": 2584.83, "unit": "kWh"}
